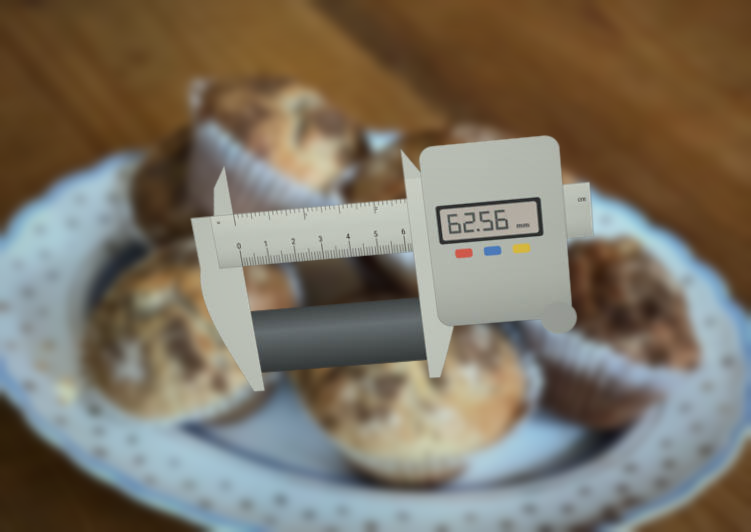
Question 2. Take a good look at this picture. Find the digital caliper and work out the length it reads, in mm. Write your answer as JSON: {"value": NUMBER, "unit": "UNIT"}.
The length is {"value": 62.56, "unit": "mm"}
